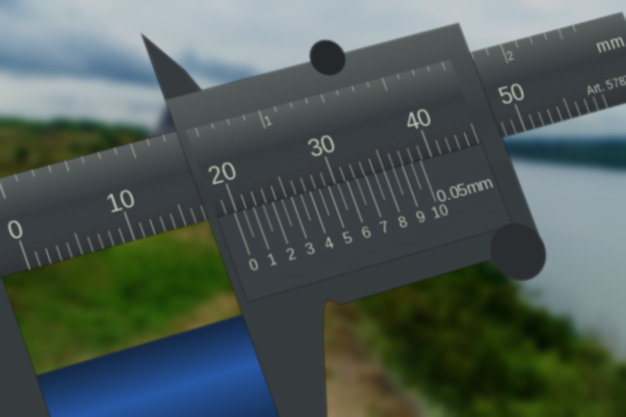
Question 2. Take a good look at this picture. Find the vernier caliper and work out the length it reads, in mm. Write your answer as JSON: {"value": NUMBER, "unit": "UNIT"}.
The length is {"value": 19.8, "unit": "mm"}
